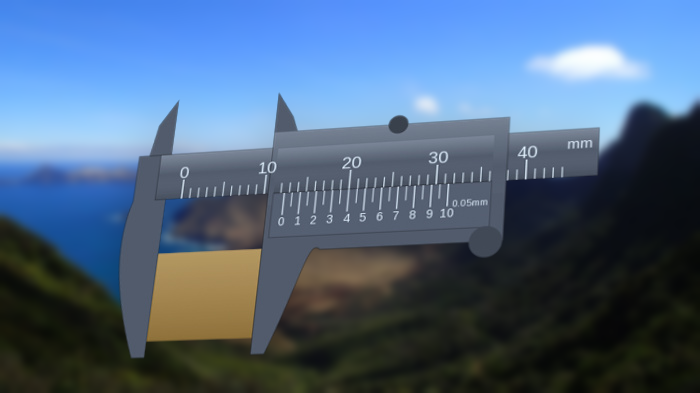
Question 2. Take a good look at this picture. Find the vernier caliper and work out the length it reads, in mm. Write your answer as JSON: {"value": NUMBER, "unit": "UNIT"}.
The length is {"value": 12.4, "unit": "mm"}
